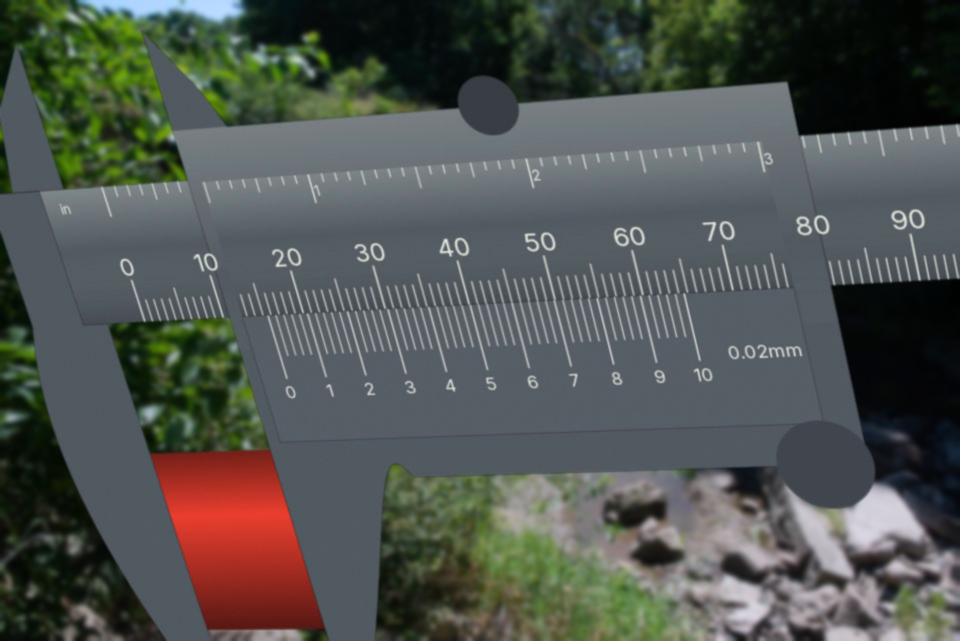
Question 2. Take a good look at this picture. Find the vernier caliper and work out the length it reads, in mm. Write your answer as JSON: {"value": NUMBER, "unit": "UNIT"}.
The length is {"value": 15.6, "unit": "mm"}
